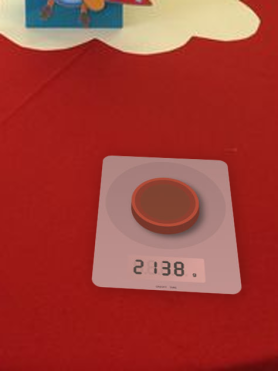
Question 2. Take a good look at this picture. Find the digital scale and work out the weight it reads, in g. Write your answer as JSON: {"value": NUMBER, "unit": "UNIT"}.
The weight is {"value": 2138, "unit": "g"}
